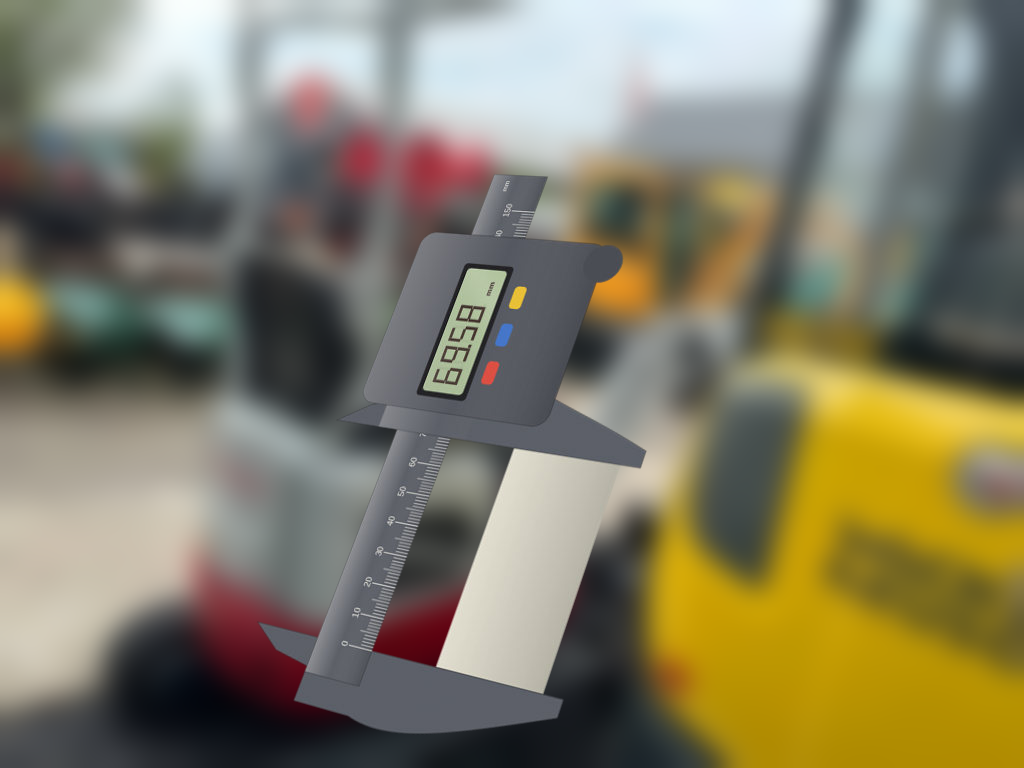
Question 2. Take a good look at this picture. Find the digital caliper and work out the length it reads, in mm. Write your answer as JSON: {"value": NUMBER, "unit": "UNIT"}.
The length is {"value": 69.58, "unit": "mm"}
